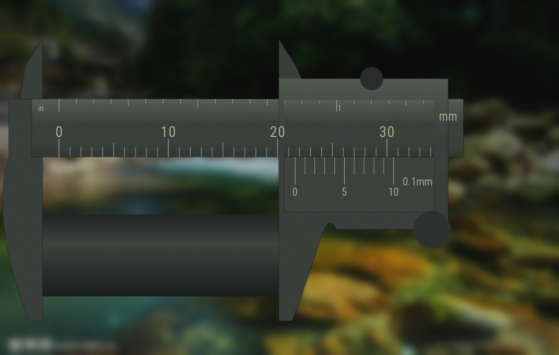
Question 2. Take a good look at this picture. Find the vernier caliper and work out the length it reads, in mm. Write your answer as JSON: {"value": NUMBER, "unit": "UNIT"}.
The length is {"value": 21.6, "unit": "mm"}
